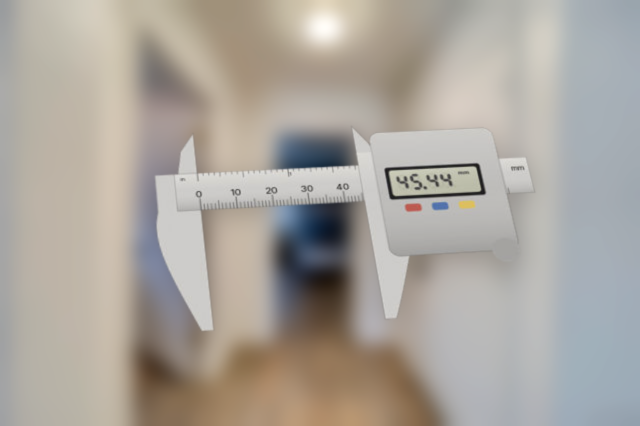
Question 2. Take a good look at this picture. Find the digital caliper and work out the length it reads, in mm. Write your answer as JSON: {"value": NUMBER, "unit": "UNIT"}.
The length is {"value": 45.44, "unit": "mm"}
